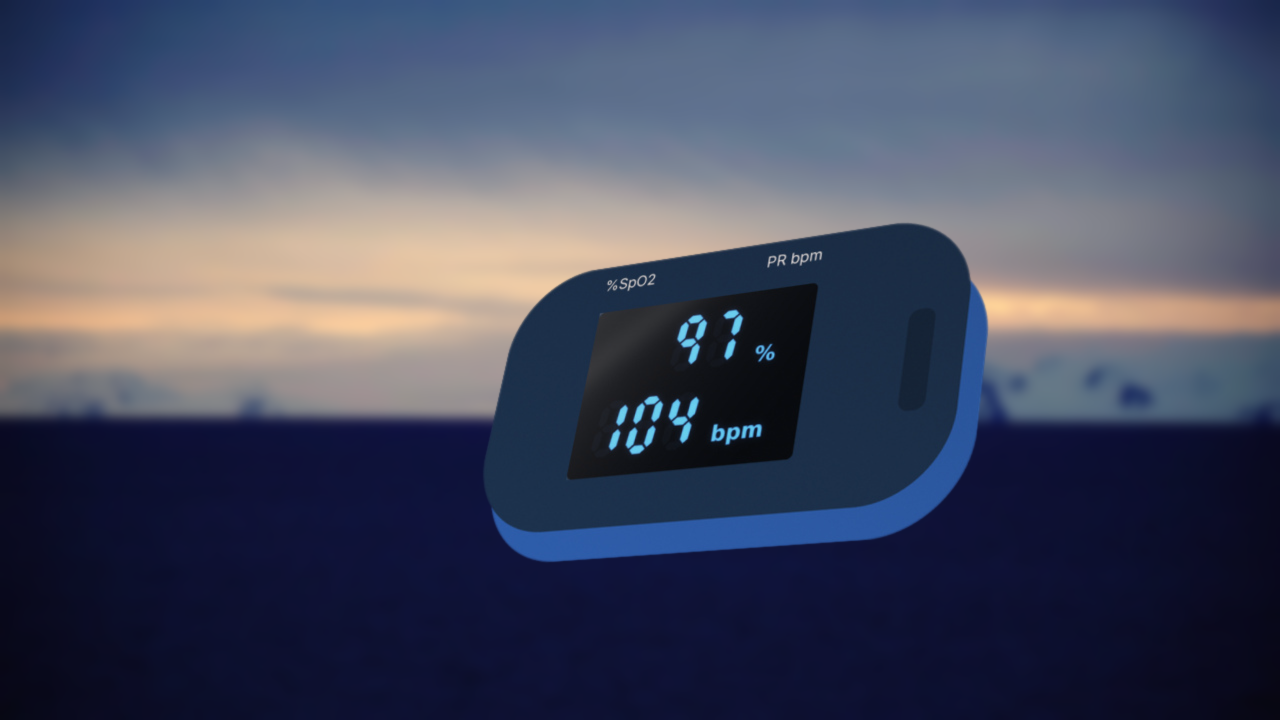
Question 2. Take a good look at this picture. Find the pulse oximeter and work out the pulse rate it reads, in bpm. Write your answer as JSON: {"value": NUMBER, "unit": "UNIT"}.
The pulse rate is {"value": 104, "unit": "bpm"}
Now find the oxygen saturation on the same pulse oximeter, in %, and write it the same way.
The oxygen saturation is {"value": 97, "unit": "%"}
